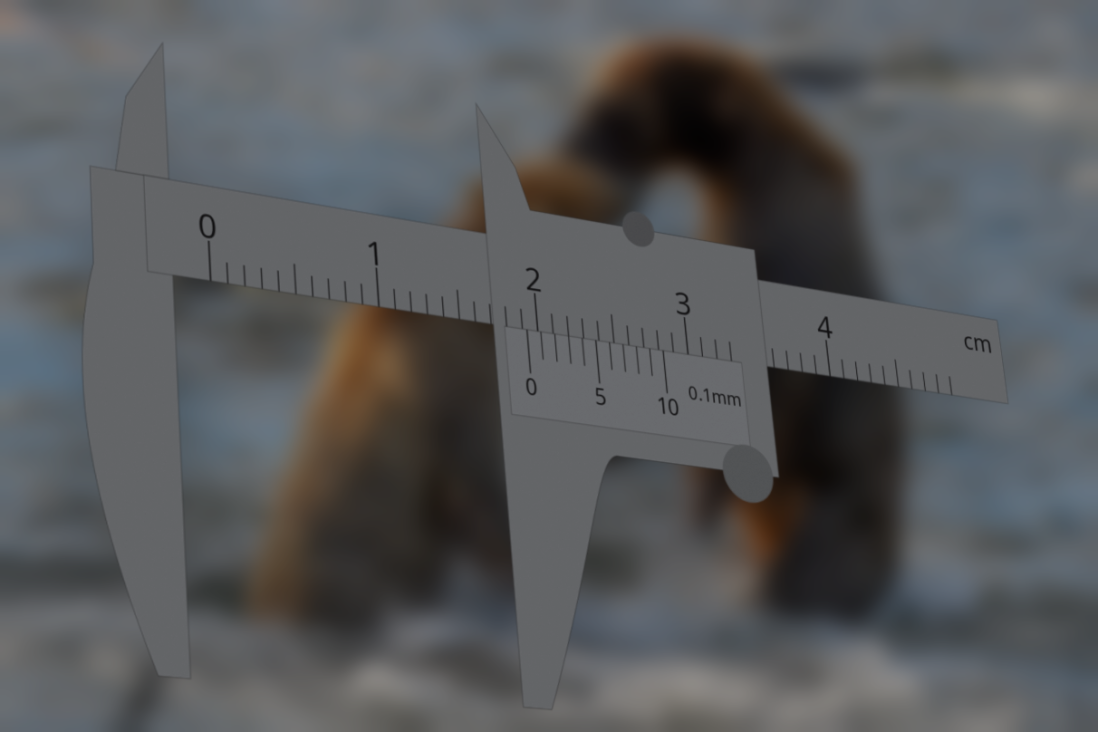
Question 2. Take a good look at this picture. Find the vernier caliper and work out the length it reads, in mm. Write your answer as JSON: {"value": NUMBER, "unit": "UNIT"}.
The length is {"value": 19.3, "unit": "mm"}
